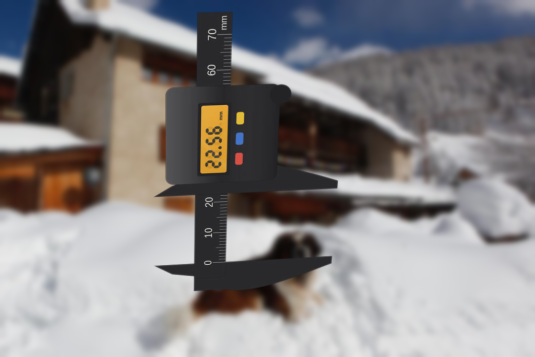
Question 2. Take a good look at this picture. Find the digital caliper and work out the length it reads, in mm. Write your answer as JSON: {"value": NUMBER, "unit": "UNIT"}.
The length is {"value": 22.56, "unit": "mm"}
